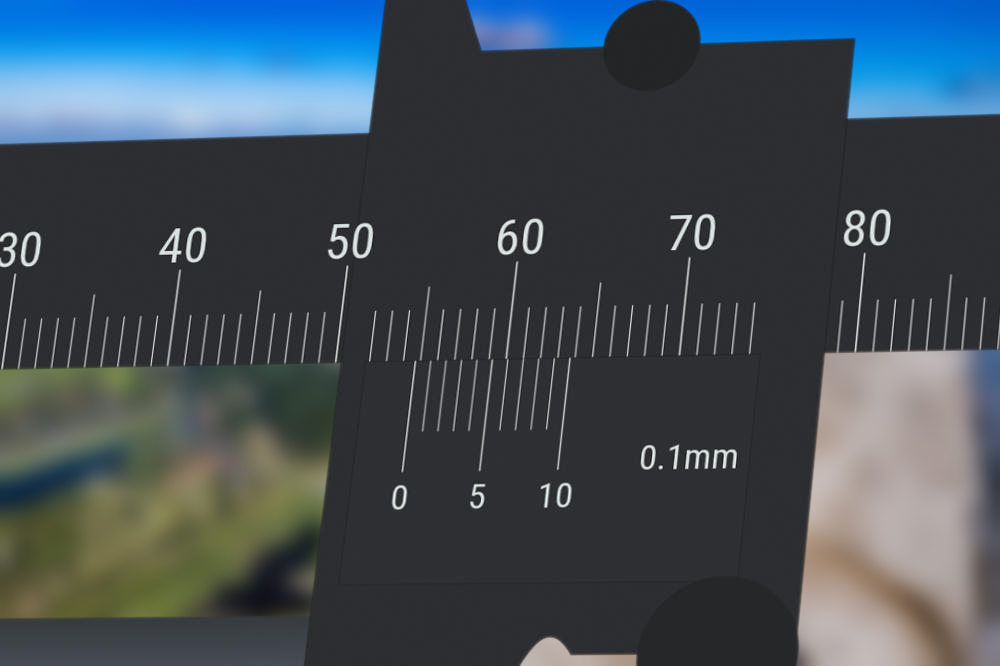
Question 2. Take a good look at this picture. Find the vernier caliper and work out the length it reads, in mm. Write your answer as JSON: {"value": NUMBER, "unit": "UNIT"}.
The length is {"value": 54.7, "unit": "mm"}
